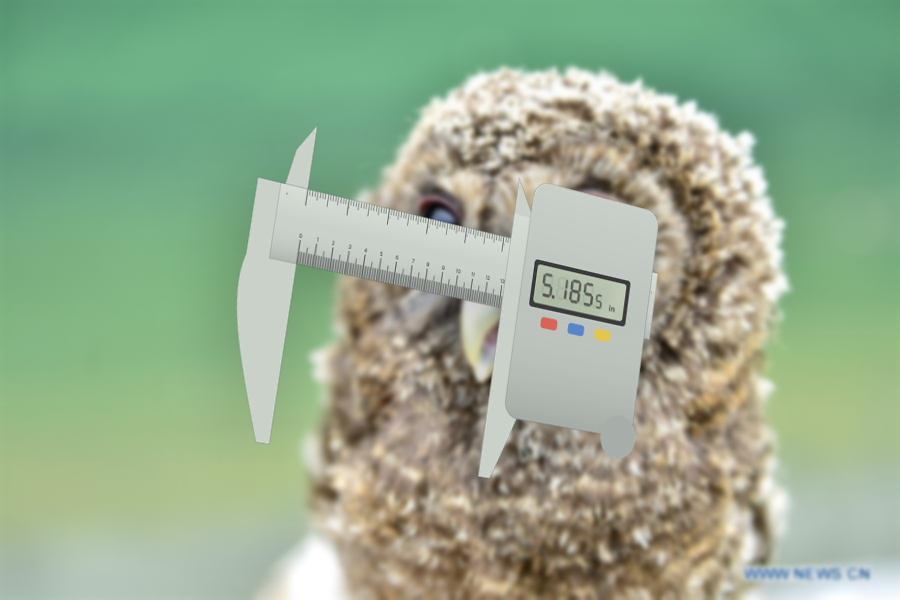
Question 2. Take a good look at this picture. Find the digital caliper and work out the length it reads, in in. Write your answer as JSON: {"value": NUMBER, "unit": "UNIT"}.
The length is {"value": 5.1855, "unit": "in"}
